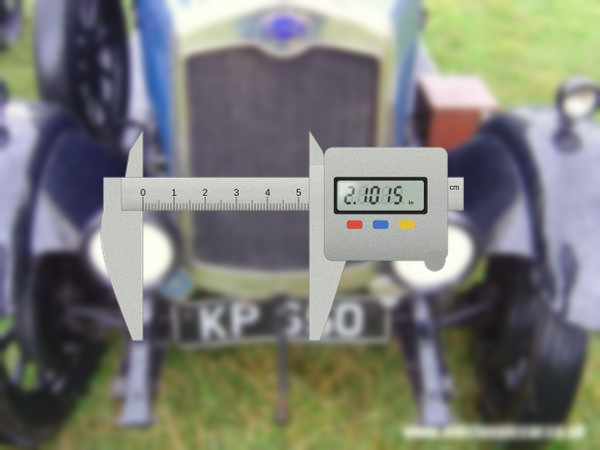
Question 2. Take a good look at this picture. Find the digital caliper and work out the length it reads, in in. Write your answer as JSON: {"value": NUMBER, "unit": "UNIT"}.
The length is {"value": 2.1015, "unit": "in"}
